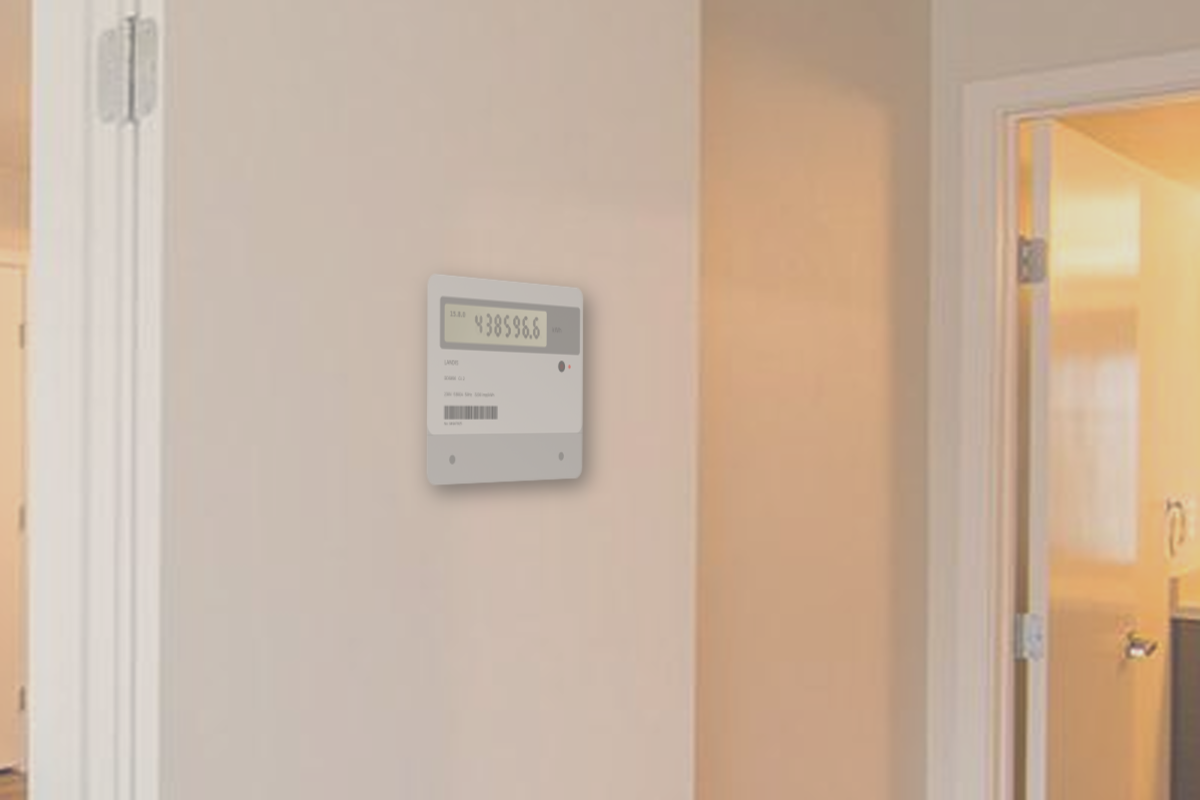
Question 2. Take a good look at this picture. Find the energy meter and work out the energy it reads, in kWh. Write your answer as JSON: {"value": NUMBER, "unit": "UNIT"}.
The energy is {"value": 438596.6, "unit": "kWh"}
